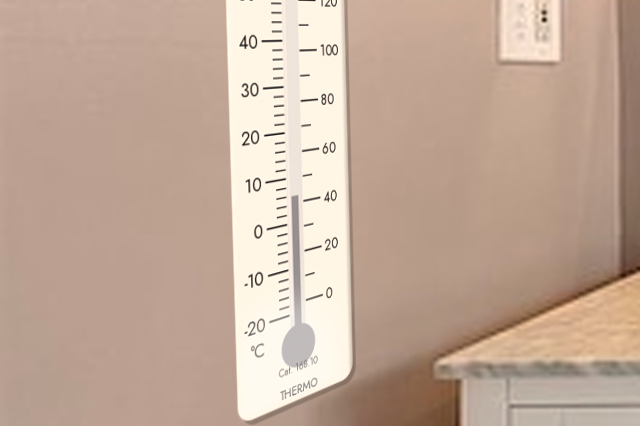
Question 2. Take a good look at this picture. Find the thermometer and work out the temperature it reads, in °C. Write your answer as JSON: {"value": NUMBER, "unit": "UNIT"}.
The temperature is {"value": 6, "unit": "°C"}
